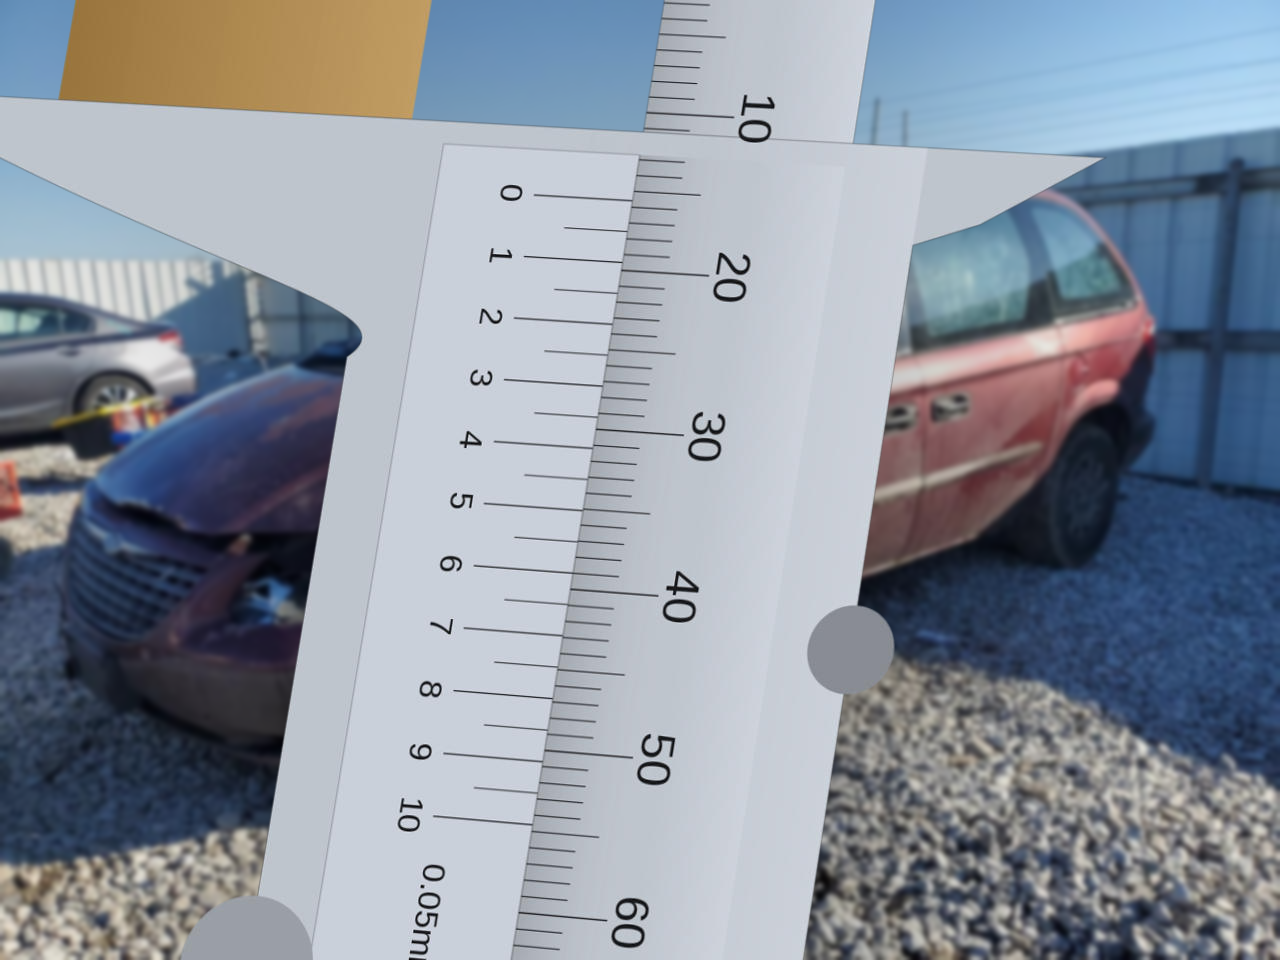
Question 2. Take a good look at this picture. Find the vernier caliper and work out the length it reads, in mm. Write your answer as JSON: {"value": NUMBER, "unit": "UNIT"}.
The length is {"value": 15.6, "unit": "mm"}
